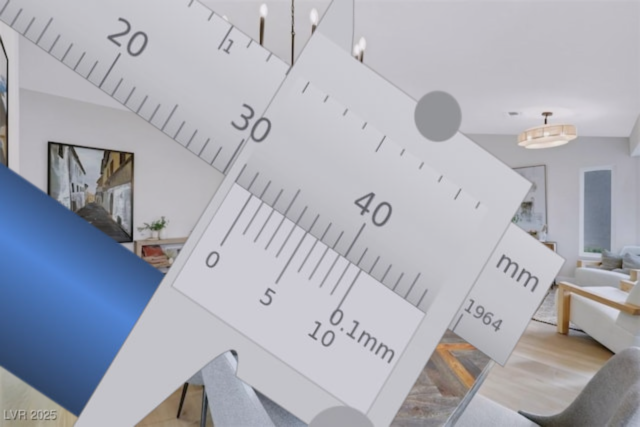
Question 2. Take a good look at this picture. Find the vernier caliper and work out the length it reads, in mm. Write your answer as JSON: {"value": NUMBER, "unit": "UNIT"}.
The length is {"value": 32.4, "unit": "mm"}
